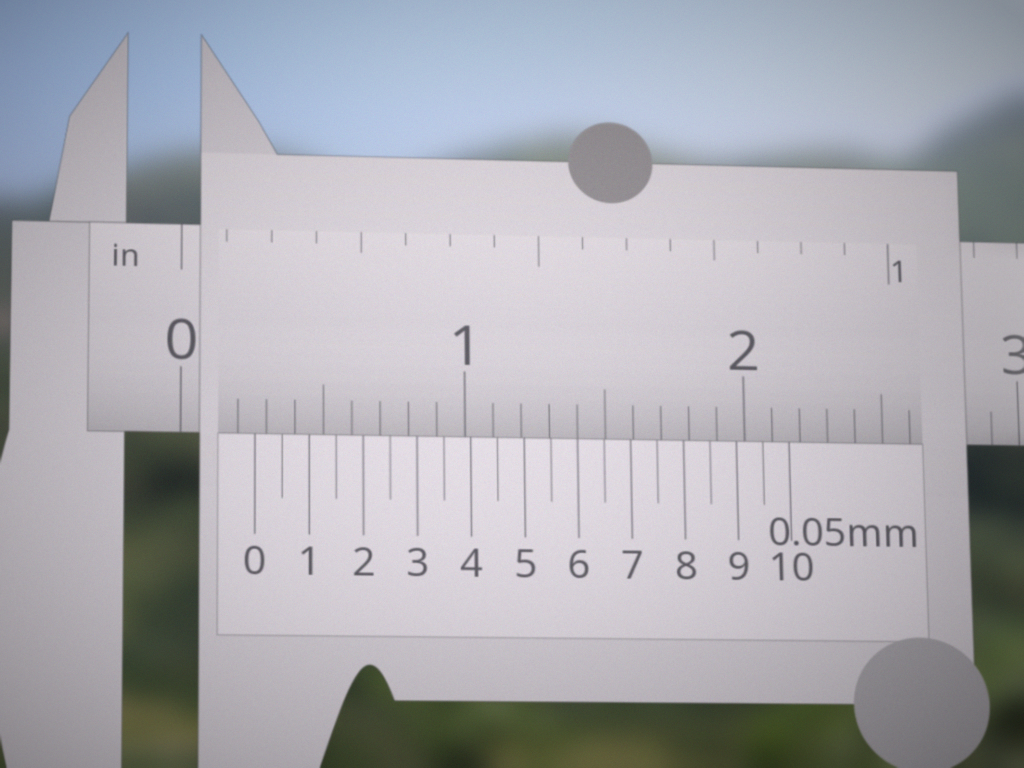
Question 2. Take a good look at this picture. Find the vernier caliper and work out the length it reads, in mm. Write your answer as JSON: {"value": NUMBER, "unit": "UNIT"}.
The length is {"value": 2.6, "unit": "mm"}
